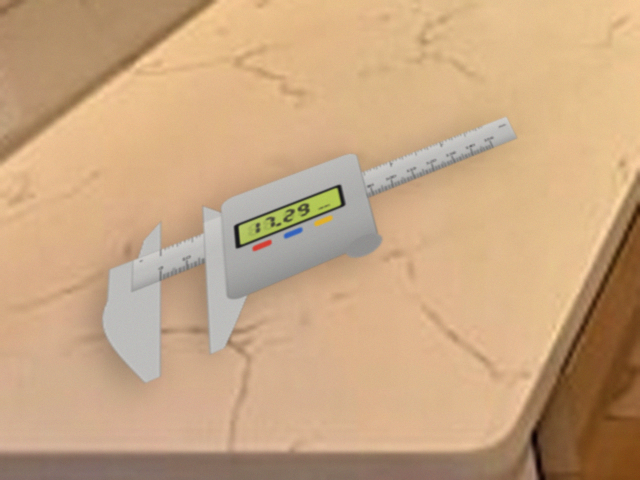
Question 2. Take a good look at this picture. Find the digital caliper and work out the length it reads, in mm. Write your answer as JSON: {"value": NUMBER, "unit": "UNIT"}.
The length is {"value": 17.29, "unit": "mm"}
